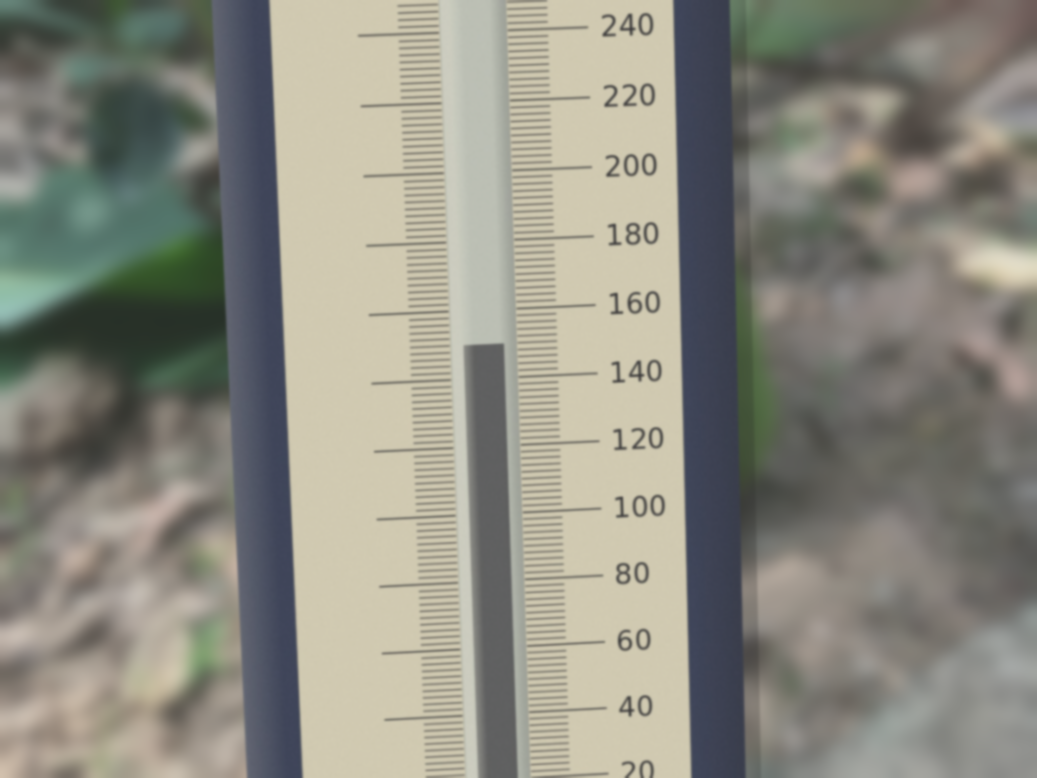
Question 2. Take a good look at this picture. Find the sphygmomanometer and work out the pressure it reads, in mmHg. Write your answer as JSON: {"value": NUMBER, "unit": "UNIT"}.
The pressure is {"value": 150, "unit": "mmHg"}
